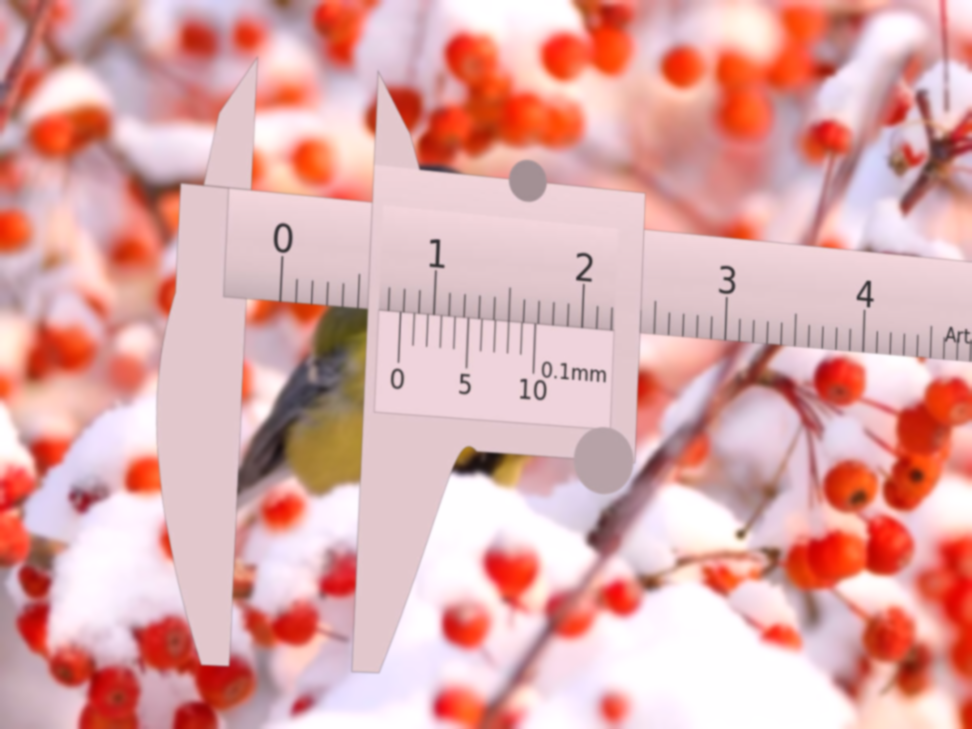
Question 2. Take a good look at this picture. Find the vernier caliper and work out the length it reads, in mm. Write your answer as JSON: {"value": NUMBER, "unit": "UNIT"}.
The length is {"value": 7.8, "unit": "mm"}
